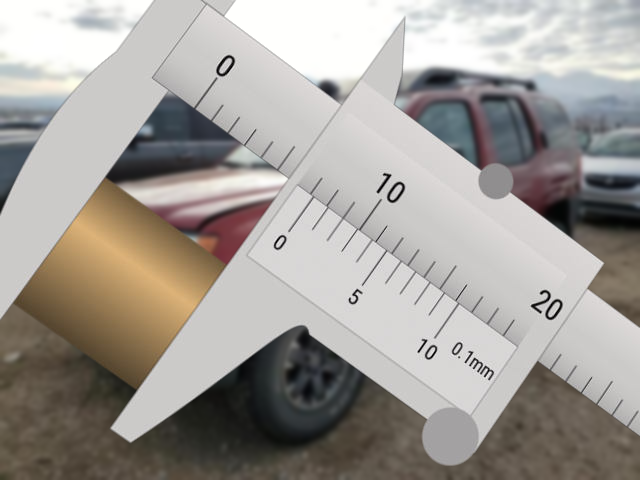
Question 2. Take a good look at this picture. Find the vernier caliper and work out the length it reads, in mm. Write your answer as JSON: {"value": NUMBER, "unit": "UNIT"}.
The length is {"value": 7.2, "unit": "mm"}
